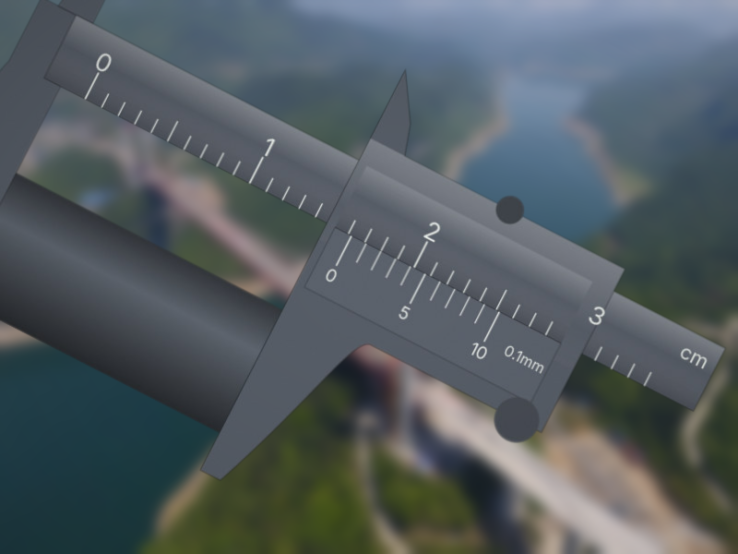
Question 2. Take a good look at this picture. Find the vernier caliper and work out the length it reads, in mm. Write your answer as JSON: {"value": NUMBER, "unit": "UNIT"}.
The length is {"value": 16.2, "unit": "mm"}
